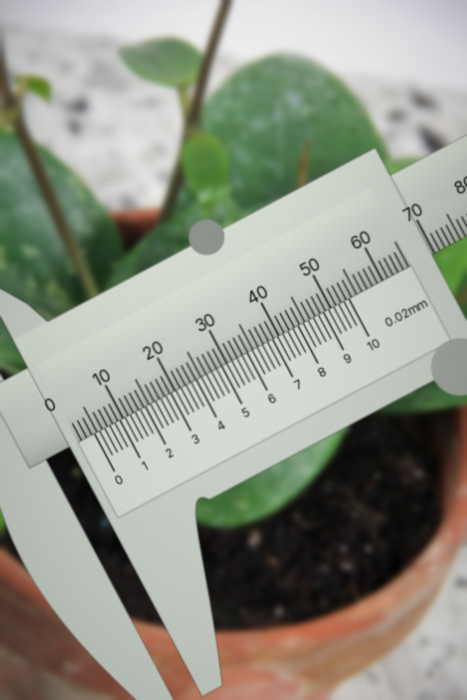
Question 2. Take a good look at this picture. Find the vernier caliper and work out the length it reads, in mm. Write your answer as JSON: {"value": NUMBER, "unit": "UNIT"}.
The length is {"value": 4.5, "unit": "mm"}
